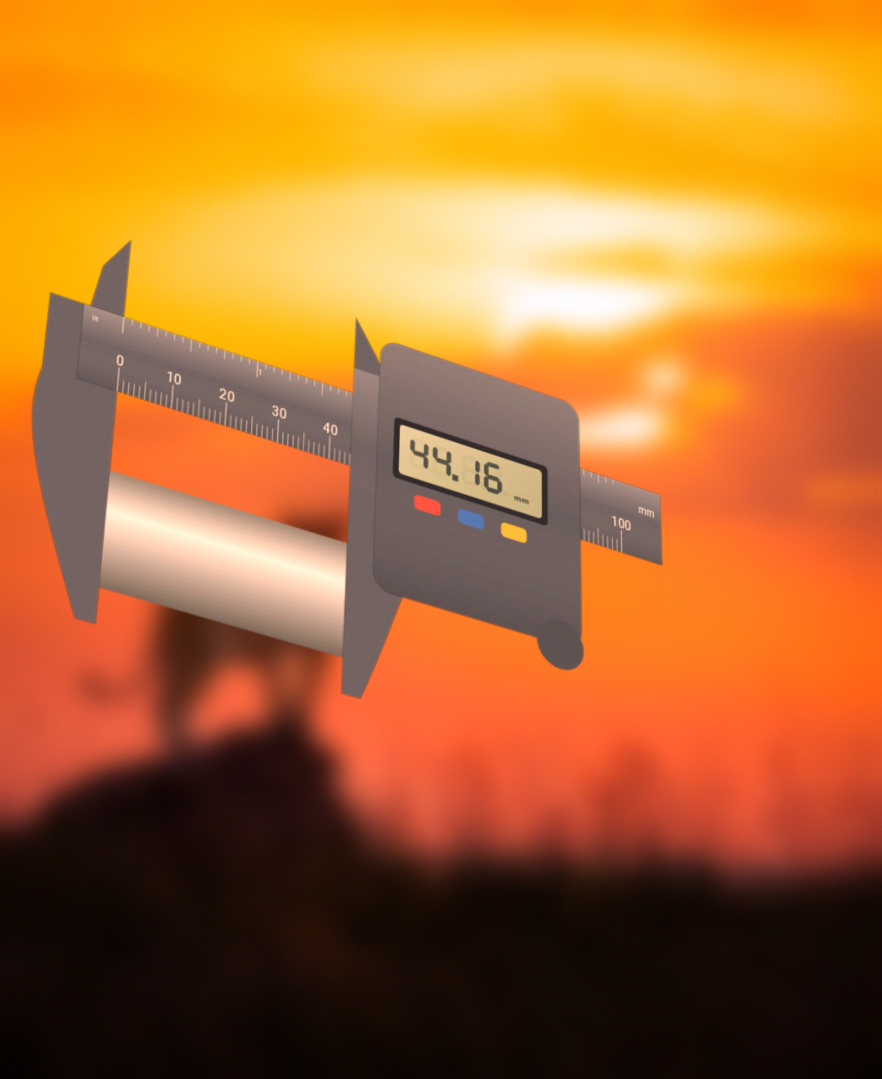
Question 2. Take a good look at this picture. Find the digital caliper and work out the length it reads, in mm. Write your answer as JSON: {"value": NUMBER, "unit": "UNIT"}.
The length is {"value": 44.16, "unit": "mm"}
